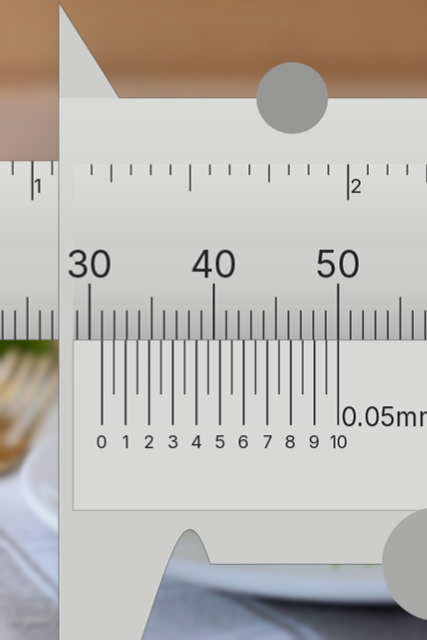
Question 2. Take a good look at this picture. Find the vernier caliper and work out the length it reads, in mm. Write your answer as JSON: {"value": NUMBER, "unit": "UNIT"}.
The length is {"value": 31.0, "unit": "mm"}
